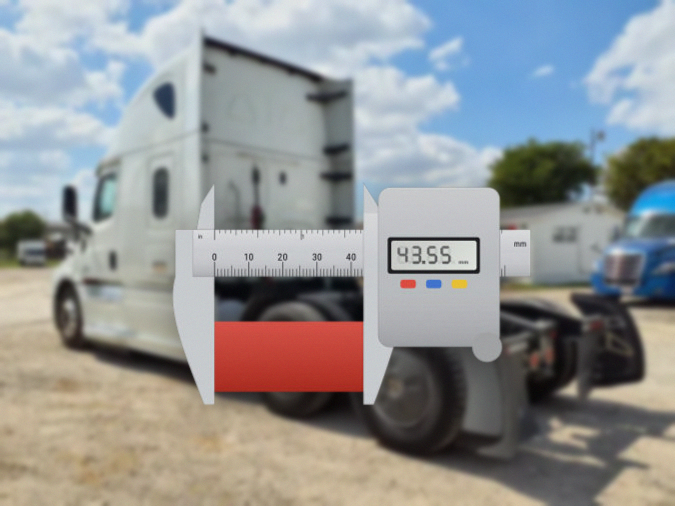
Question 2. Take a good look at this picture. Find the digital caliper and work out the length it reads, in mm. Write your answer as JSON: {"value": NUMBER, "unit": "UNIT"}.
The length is {"value": 43.55, "unit": "mm"}
